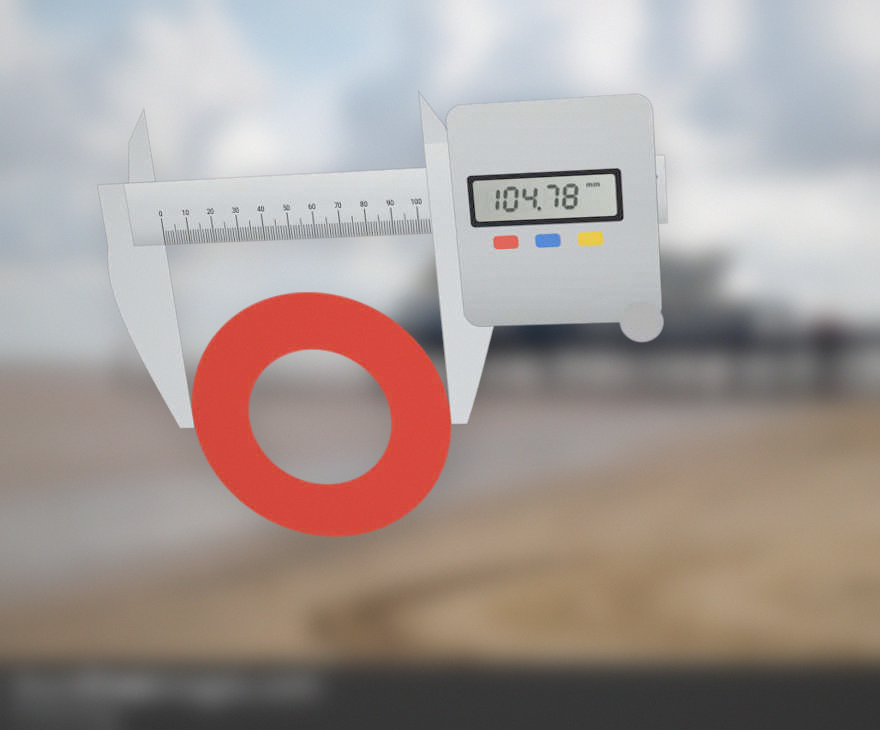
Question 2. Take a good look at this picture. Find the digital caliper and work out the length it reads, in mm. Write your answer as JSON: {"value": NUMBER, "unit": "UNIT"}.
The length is {"value": 104.78, "unit": "mm"}
